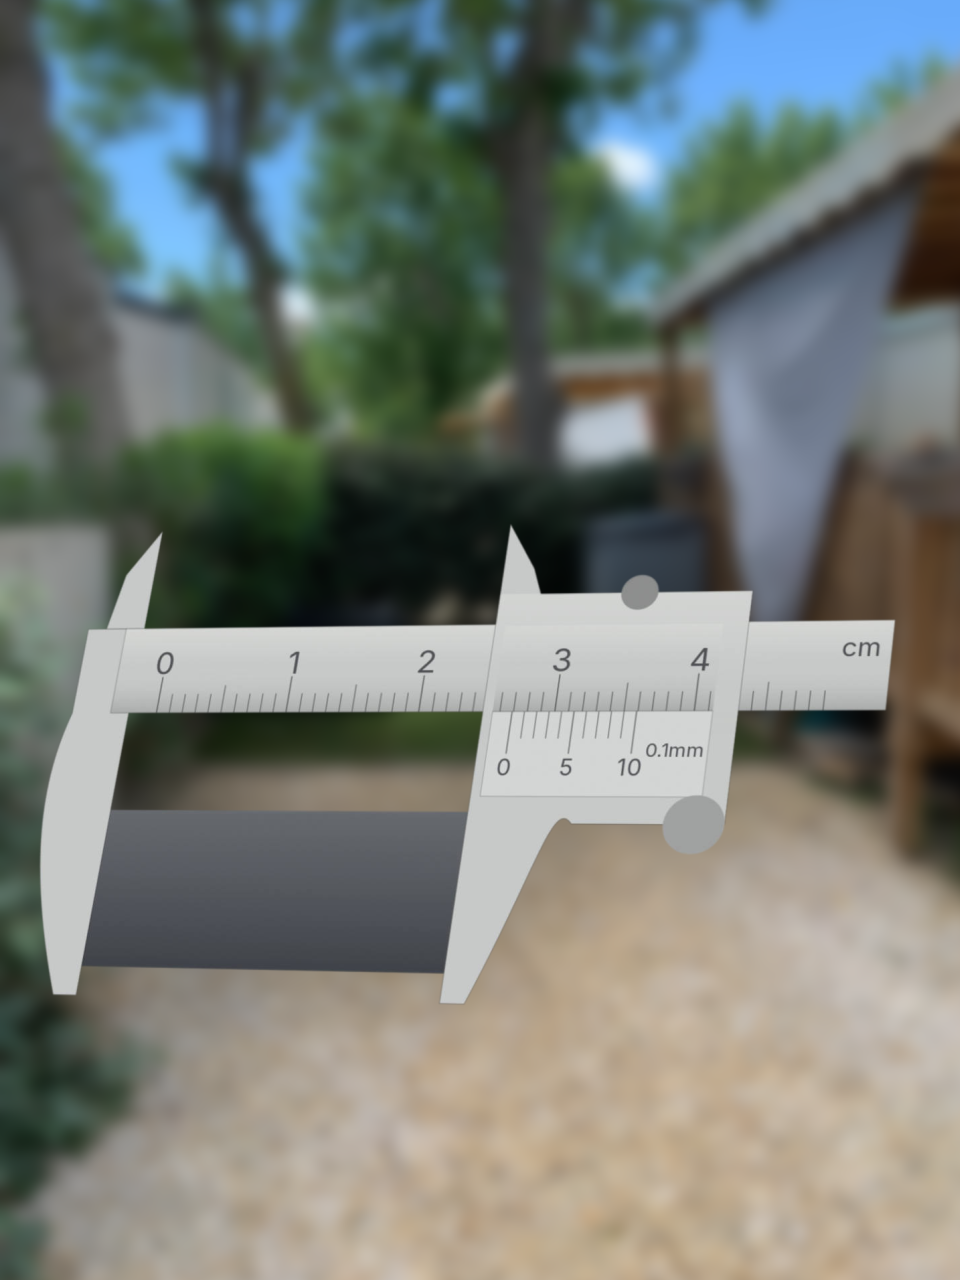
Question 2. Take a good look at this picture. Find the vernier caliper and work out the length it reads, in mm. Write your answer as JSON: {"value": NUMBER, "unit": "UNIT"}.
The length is {"value": 26.9, "unit": "mm"}
